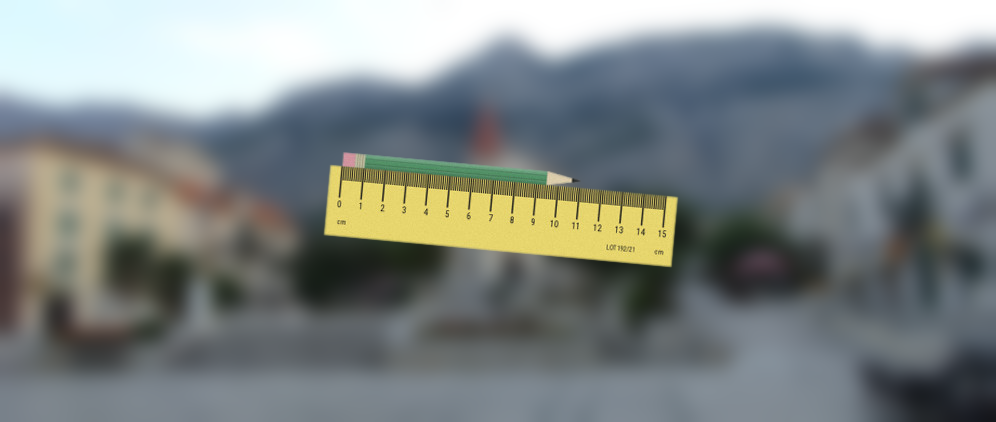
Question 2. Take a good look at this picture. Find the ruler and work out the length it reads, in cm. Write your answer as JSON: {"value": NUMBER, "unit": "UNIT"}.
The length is {"value": 11, "unit": "cm"}
